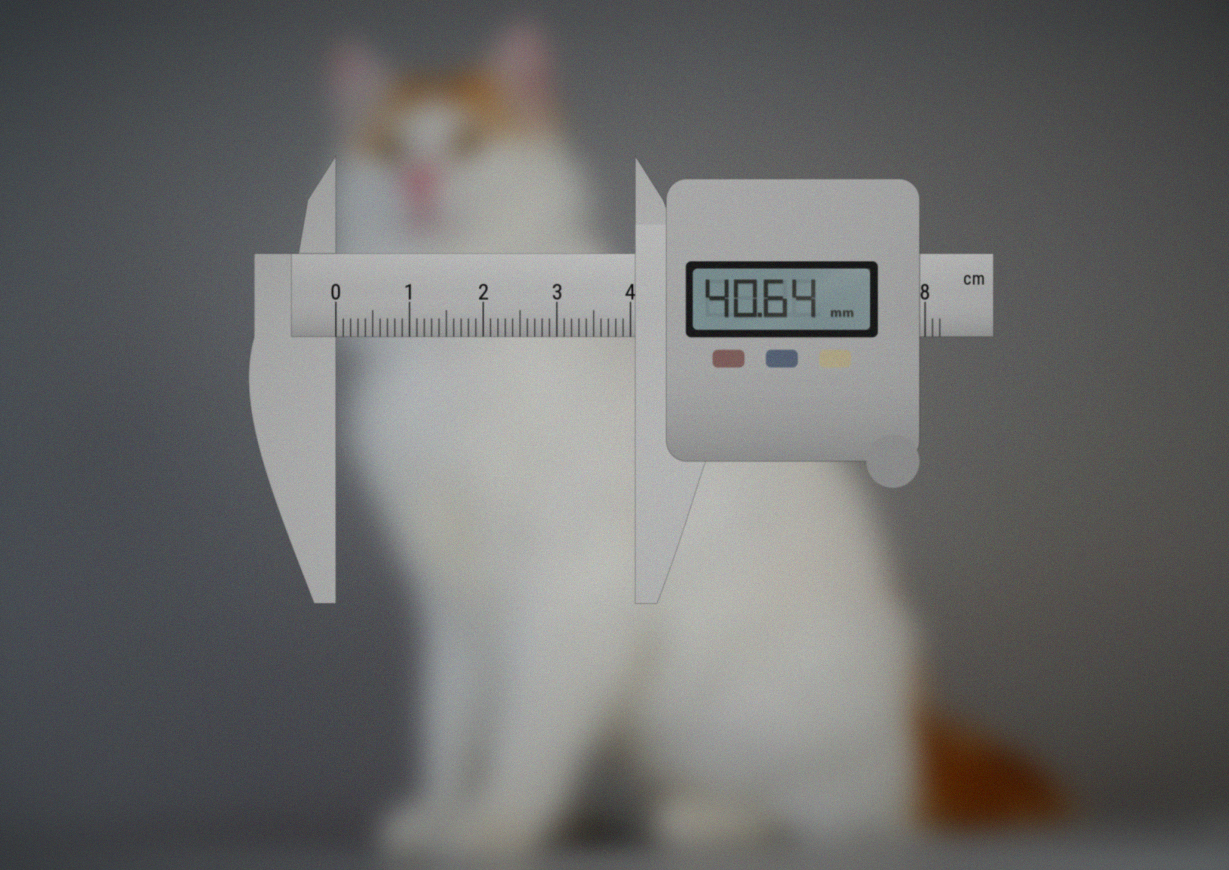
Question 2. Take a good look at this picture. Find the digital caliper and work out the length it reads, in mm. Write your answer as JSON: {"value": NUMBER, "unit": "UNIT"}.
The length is {"value": 40.64, "unit": "mm"}
